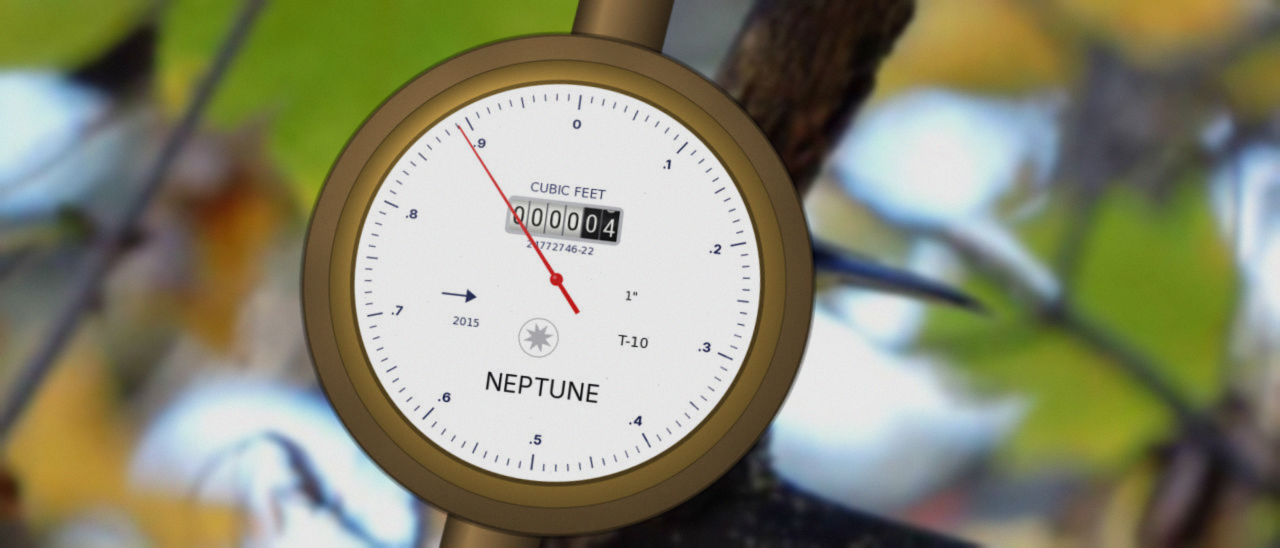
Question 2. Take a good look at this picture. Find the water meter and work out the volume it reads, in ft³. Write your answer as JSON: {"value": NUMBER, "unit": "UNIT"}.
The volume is {"value": 3.89, "unit": "ft³"}
